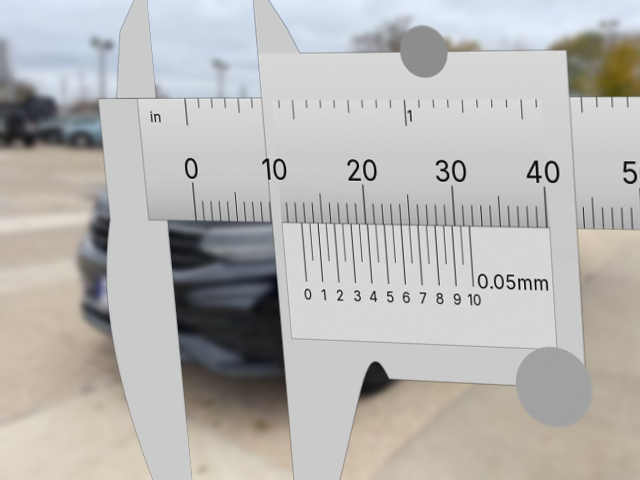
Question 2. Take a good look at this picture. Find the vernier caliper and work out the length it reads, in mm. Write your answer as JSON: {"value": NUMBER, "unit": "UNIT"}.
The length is {"value": 12.6, "unit": "mm"}
